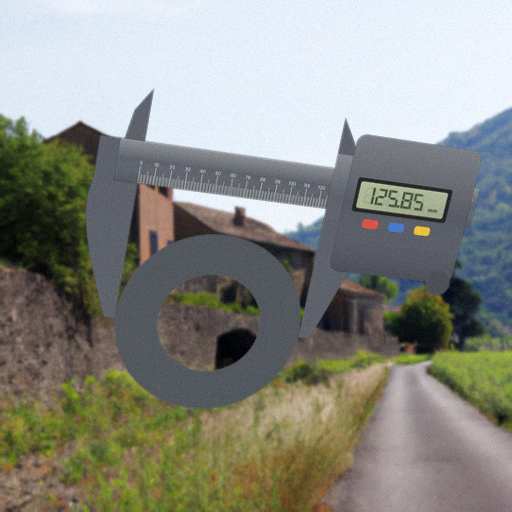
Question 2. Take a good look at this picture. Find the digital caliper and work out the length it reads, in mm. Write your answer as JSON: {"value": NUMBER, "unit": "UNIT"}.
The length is {"value": 125.85, "unit": "mm"}
